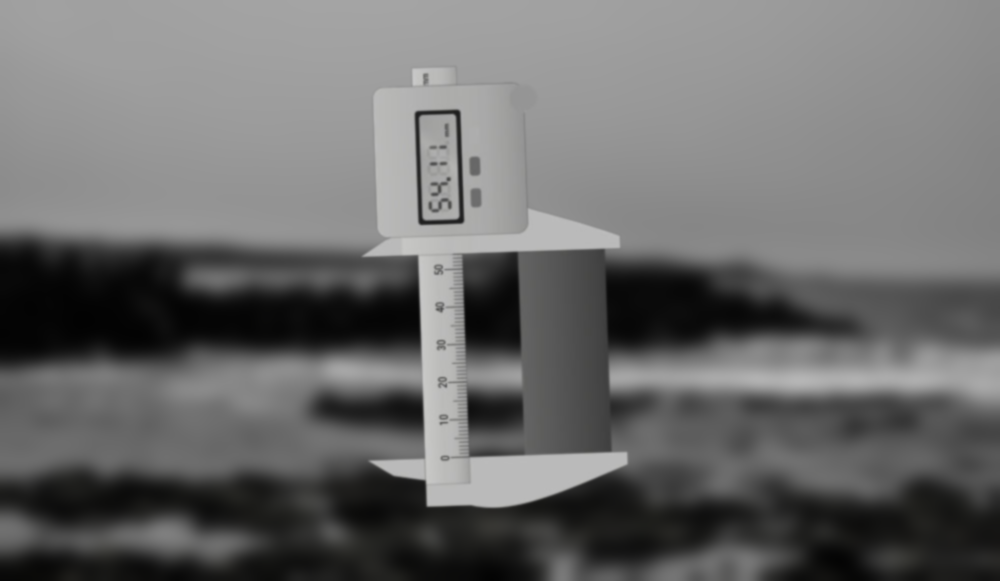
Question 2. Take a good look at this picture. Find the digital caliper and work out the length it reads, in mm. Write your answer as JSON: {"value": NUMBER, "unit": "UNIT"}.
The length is {"value": 54.11, "unit": "mm"}
